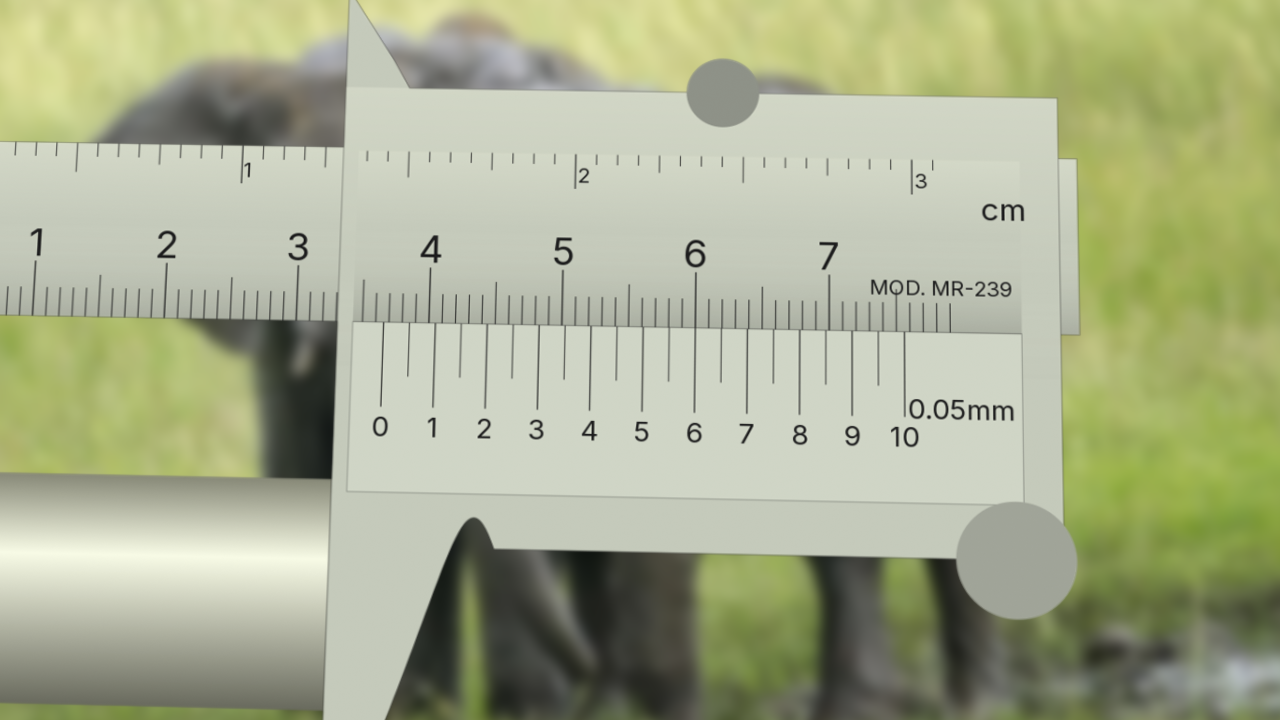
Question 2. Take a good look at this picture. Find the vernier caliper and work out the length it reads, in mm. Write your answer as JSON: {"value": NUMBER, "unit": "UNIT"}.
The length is {"value": 36.6, "unit": "mm"}
